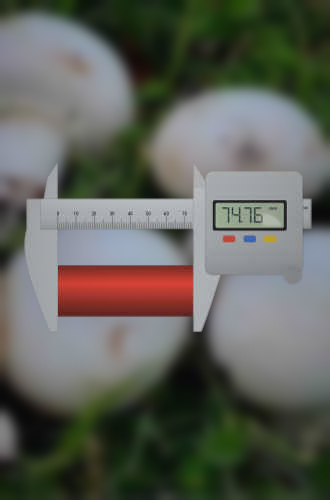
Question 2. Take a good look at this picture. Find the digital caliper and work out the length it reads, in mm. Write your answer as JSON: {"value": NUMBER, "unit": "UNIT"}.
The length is {"value": 74.76, "unit": "mm"}
